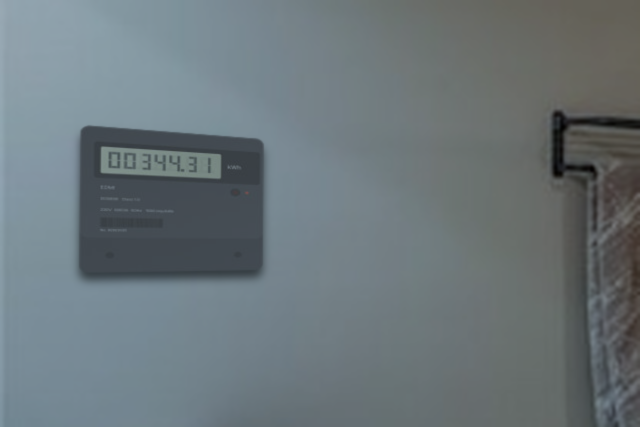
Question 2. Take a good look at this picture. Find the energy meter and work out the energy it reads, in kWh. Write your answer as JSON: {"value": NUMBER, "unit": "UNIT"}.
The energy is {"value": 344.31, "unit": "kWh"}
